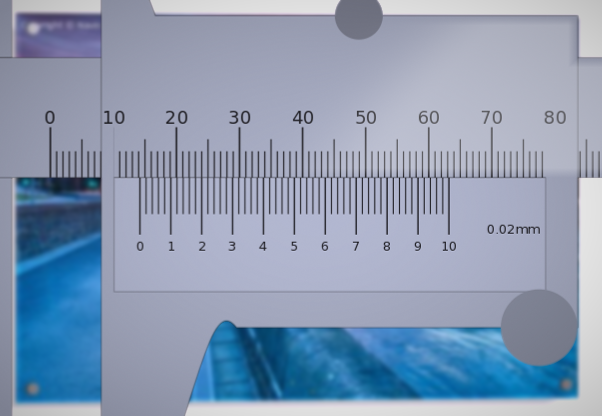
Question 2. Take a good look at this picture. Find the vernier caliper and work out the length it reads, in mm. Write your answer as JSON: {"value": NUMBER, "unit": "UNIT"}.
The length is {"value": 14.2, "unit": "mm"}
